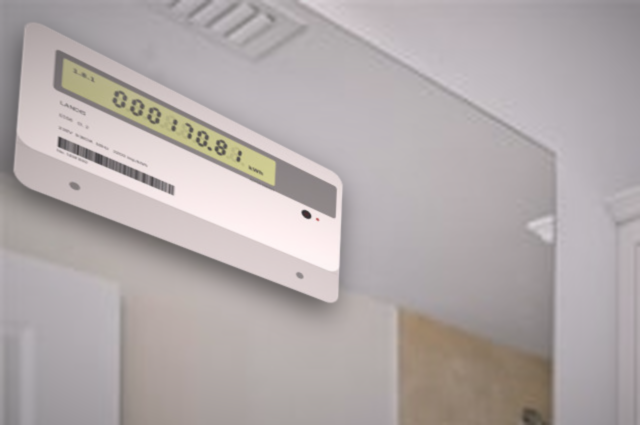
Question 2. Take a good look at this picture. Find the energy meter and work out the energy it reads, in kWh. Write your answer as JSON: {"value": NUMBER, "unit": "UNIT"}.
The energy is {"value": 170.81, "unit": "kWh"}
